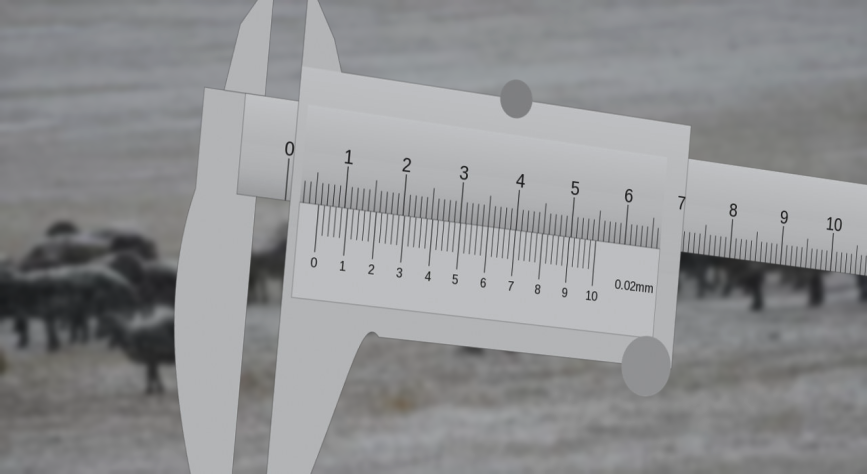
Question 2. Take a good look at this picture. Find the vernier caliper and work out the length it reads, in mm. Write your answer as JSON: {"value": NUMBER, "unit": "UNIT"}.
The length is {"value": 5.6, "unit": "mm"}
